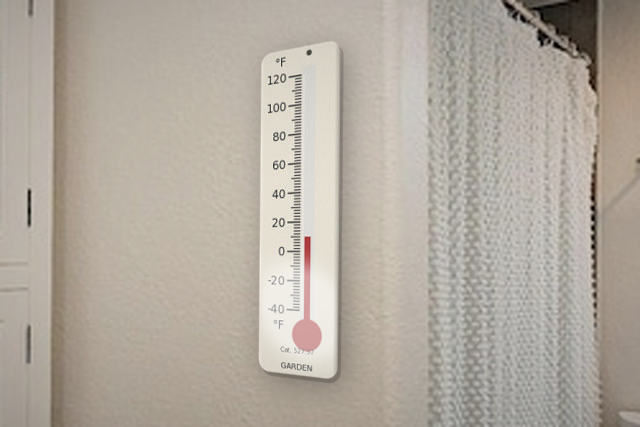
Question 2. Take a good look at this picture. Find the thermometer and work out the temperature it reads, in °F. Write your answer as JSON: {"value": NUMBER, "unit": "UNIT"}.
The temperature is {"value": 10, "unit": "°F"}
